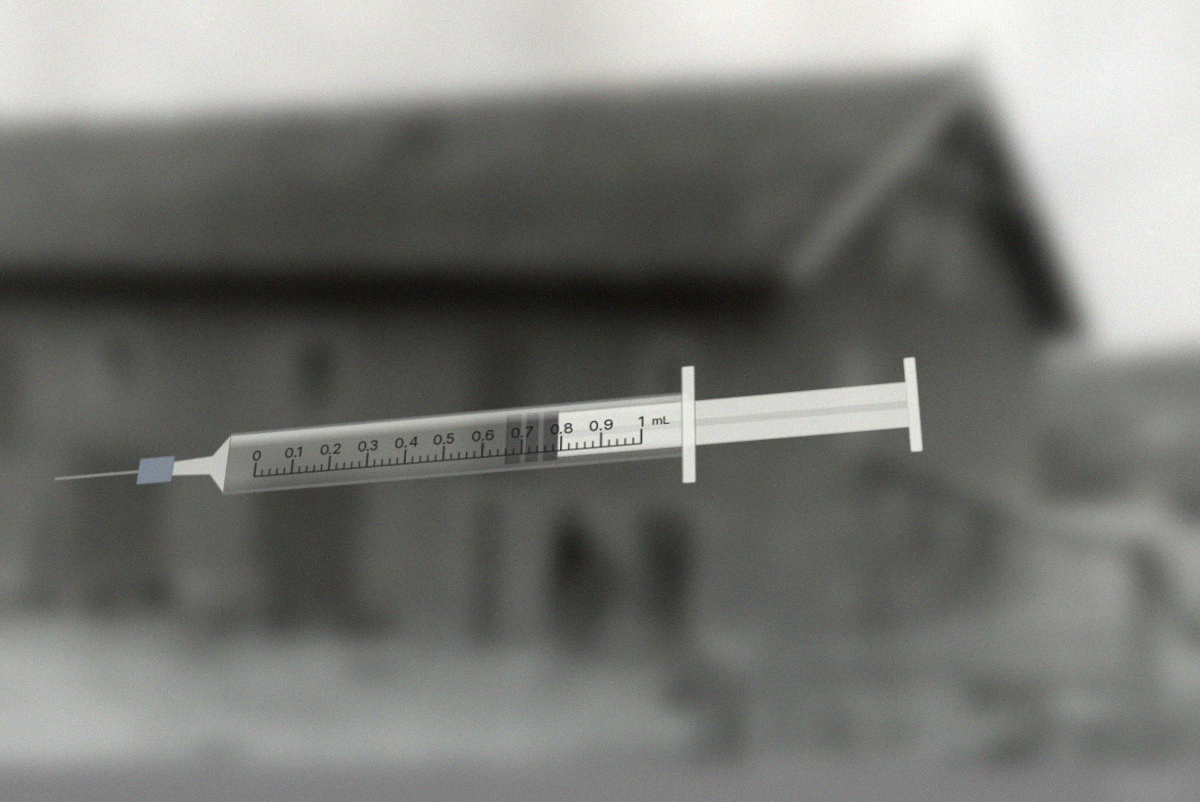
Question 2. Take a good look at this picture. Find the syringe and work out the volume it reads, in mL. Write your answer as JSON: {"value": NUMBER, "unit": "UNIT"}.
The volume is {"value": 0.66, "unit": "mL"}
